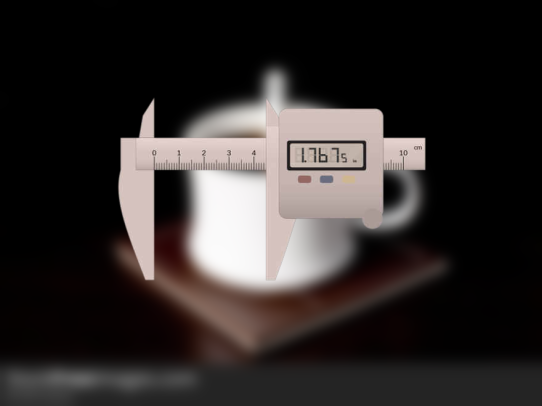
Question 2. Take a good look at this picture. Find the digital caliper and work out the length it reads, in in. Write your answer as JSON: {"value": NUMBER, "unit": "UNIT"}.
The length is {"value": 1.7675, "unit": "in"}
